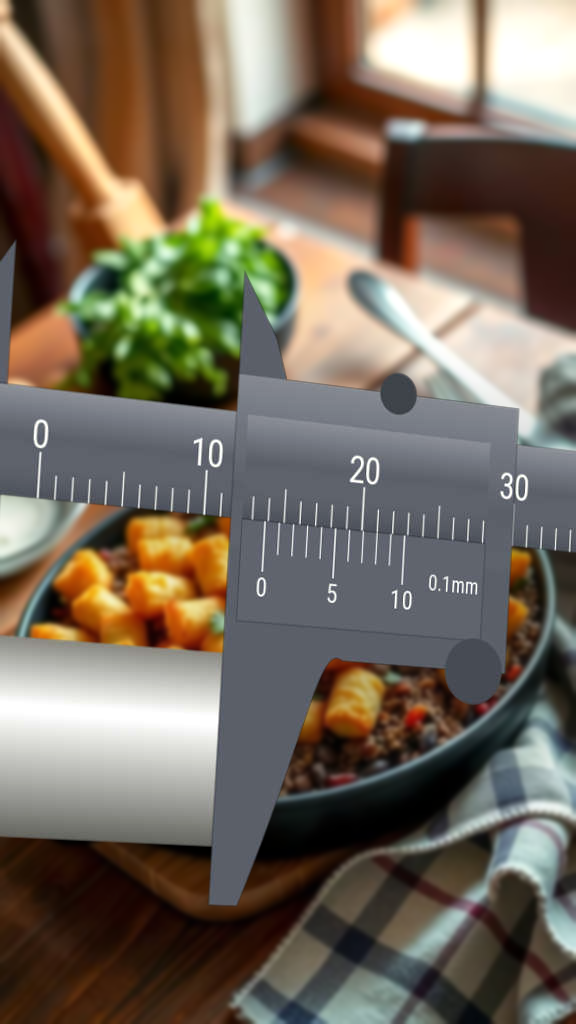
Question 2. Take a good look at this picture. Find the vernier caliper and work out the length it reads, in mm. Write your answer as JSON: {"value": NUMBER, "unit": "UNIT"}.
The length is {"value": 13.8, "unit": "mm"}
